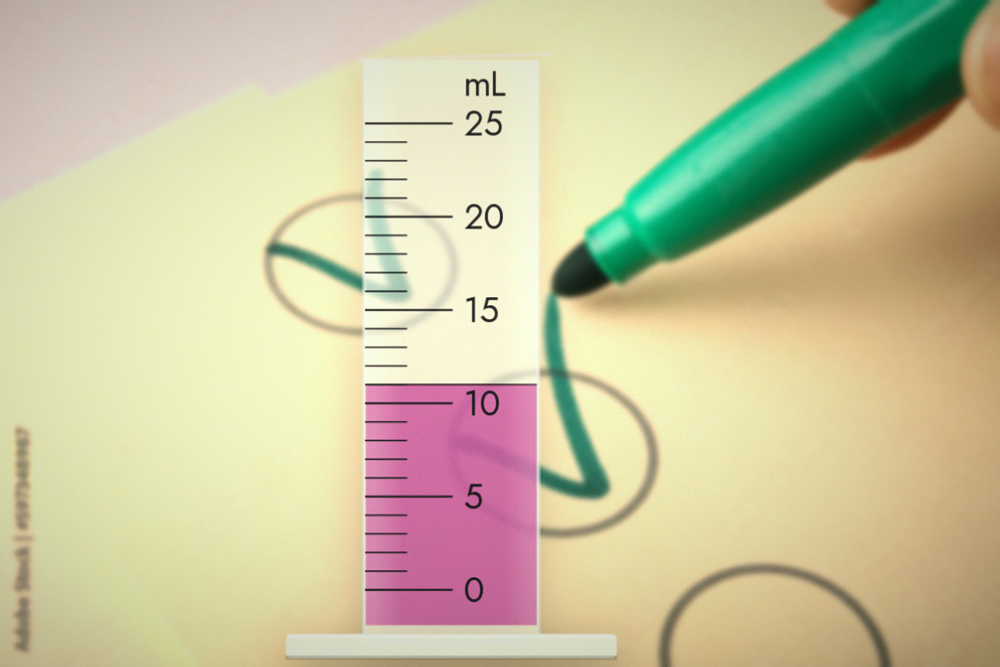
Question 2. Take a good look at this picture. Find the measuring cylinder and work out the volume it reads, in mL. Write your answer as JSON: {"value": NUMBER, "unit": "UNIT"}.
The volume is {"value": 11, "unit": "mL"}
